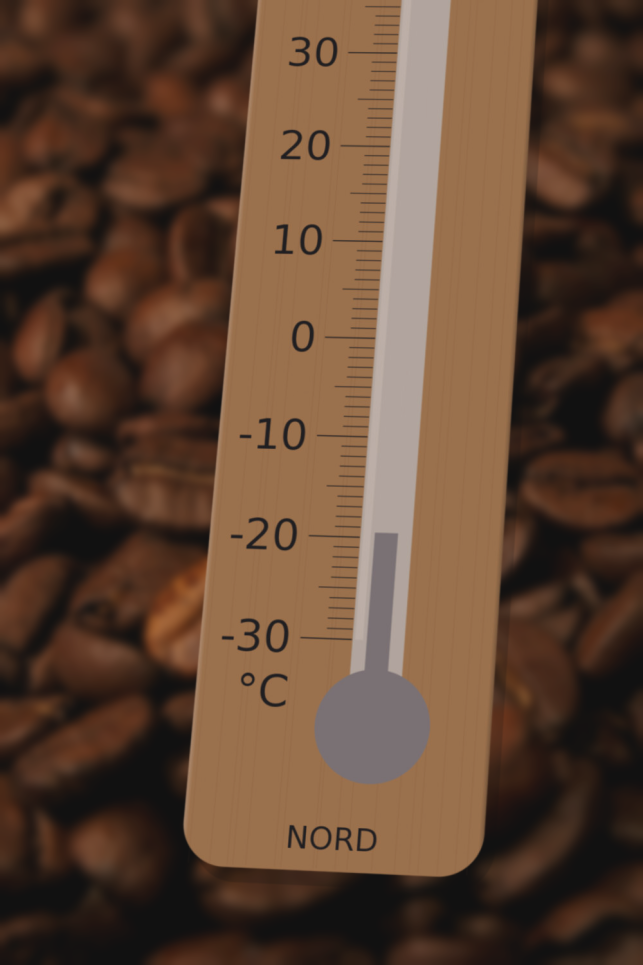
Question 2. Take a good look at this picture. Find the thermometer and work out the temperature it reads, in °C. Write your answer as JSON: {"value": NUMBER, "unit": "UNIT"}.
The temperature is {"value": -19.5, "unit": "°C"}
